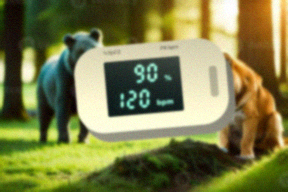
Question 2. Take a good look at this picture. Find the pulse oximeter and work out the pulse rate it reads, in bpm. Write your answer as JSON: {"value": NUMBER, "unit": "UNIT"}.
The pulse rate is {"value": 120, "unit": "bpm"}
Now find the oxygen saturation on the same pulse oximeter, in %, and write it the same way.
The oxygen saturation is {"value": 90, "unit": "%"}
